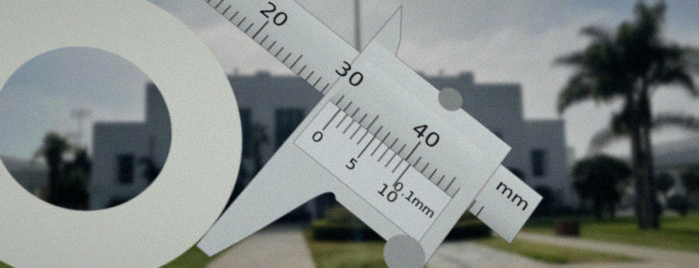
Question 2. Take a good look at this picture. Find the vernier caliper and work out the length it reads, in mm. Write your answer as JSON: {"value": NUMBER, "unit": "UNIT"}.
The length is {"value": 31.6, "unit": "mm"}
